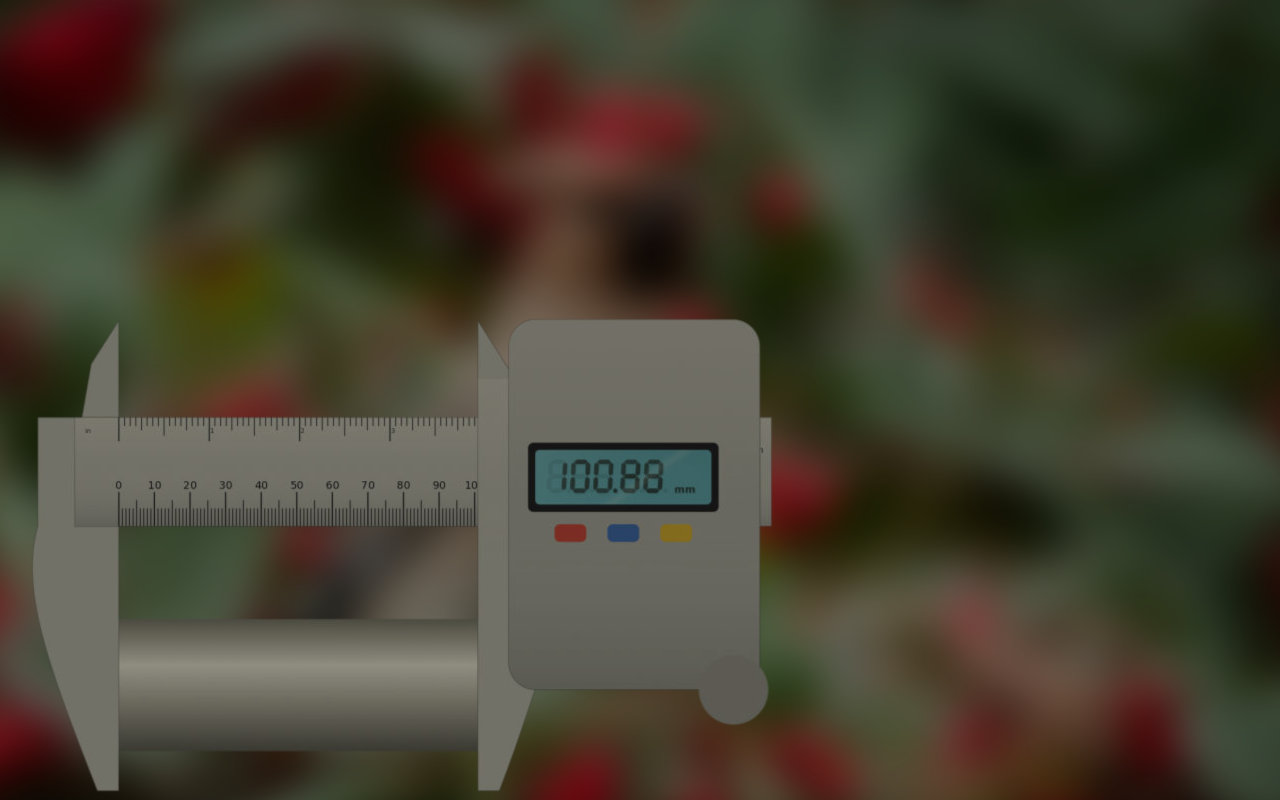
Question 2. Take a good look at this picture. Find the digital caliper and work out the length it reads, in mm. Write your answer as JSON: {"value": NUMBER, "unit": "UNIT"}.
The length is {"value": 100.88, "unit": "mm"}
